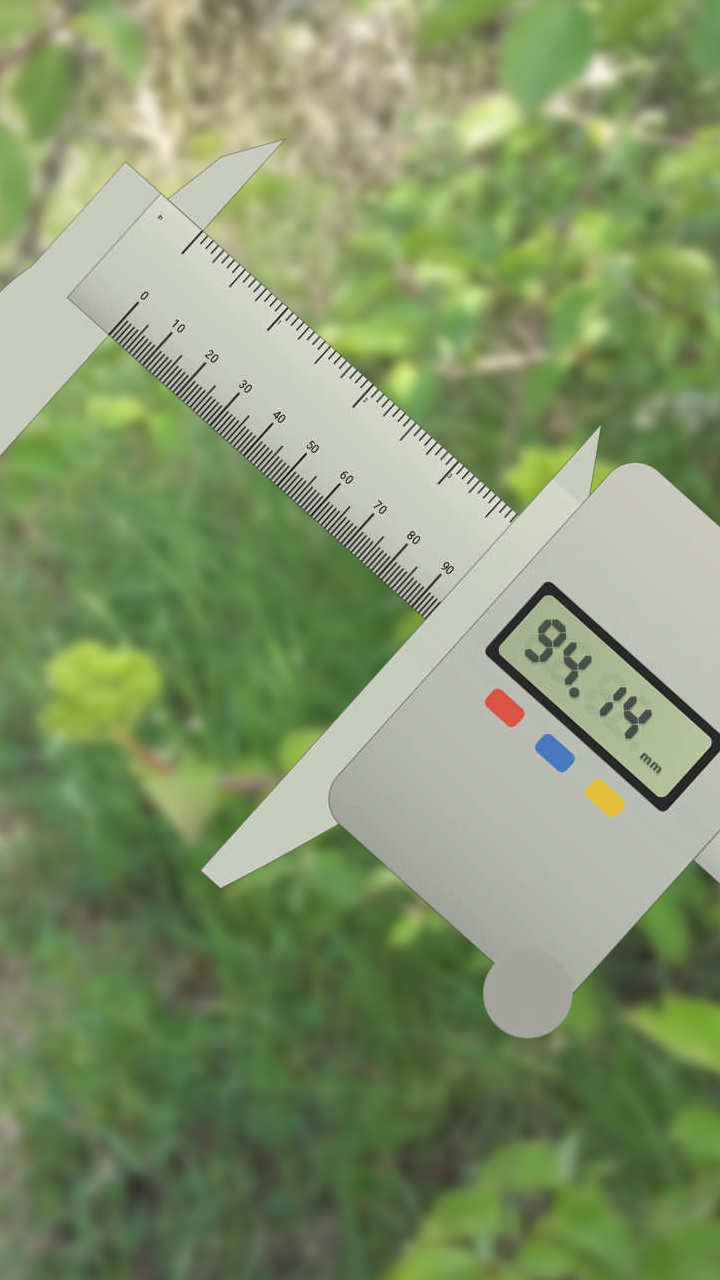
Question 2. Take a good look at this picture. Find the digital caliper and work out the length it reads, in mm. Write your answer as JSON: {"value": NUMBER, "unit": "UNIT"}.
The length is {"value": 94.14, "unit": "mm"}
